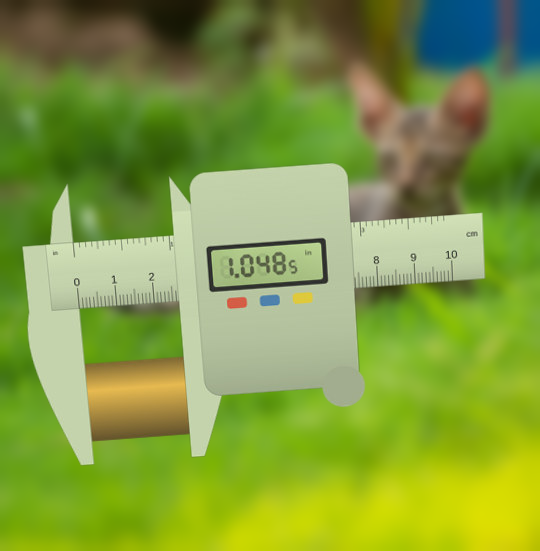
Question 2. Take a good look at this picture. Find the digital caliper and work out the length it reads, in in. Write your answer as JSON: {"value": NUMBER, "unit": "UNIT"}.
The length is {"value": 1.0485, "unit": "in"}
